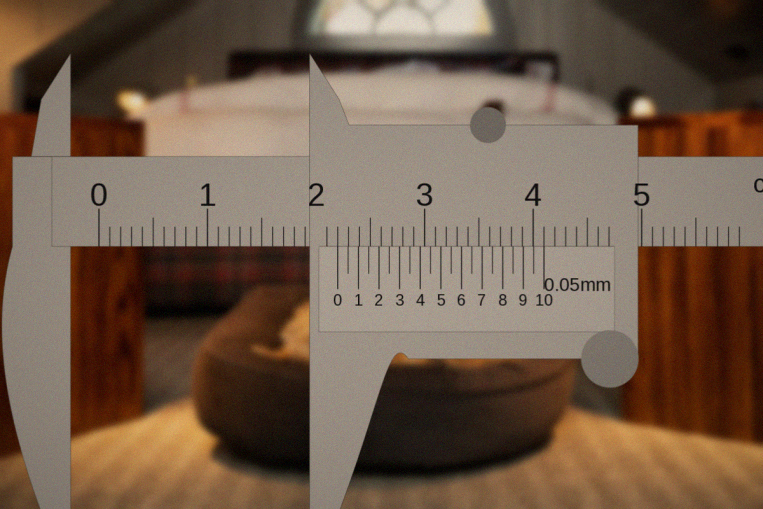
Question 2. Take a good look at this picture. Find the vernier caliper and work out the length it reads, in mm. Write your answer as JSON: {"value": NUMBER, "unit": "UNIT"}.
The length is {"value": 22.0, "unit": "mm"}
